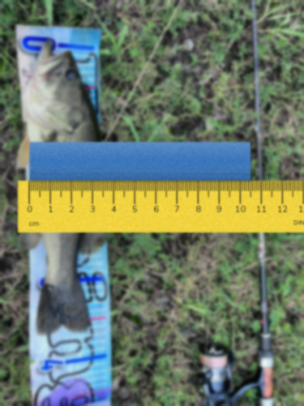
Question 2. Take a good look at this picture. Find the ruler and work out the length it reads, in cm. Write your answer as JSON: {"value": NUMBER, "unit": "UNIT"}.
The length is {"value": 10.5, "unit": "cm"}
